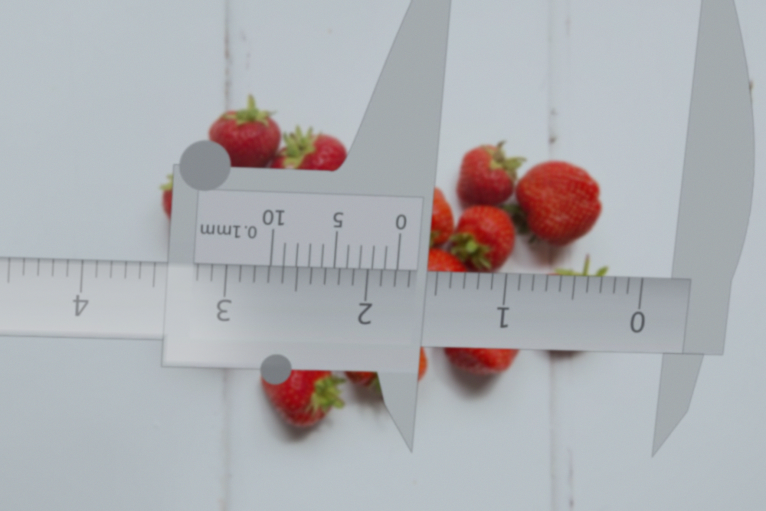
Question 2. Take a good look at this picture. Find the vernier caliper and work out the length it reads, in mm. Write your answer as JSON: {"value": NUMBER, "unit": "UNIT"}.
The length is {"value": 17.9, "unit": "mm"}
